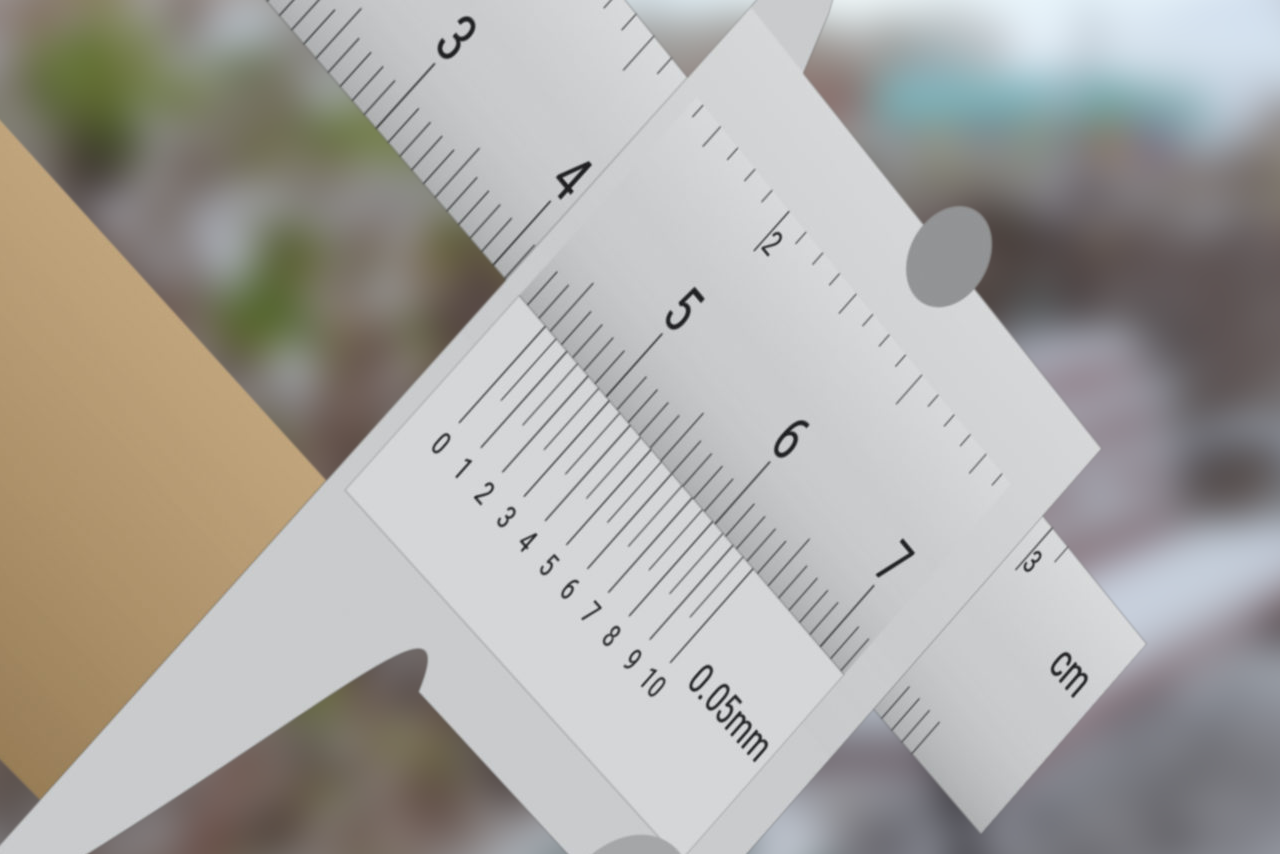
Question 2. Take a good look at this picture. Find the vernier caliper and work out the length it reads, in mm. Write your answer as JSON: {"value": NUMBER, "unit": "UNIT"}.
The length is {"value": 44.6, "unit": "mm"}
